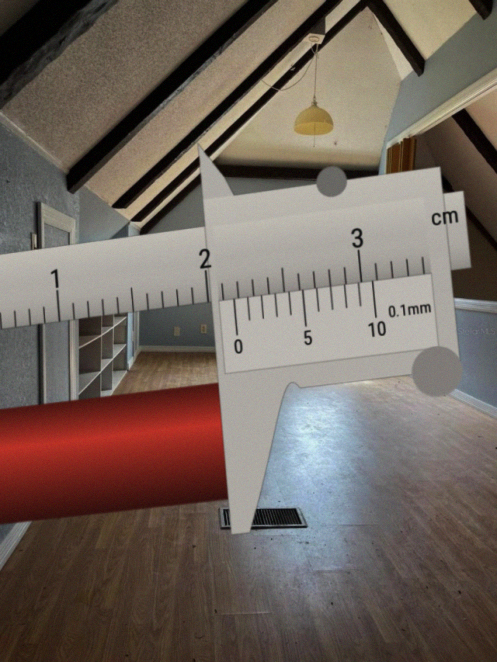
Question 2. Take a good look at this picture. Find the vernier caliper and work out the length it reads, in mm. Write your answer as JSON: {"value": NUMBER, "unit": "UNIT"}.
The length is {"value": 21.7, "unit": "mm"}
